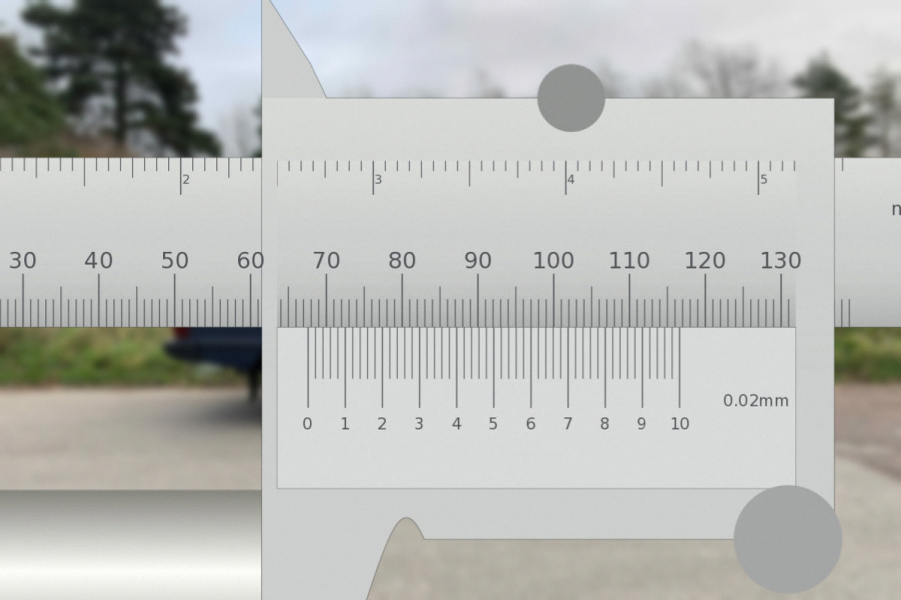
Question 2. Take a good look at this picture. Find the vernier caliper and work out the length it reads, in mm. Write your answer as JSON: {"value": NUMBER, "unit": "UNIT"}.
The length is {"value": 67.6, "unit": "mm"}
